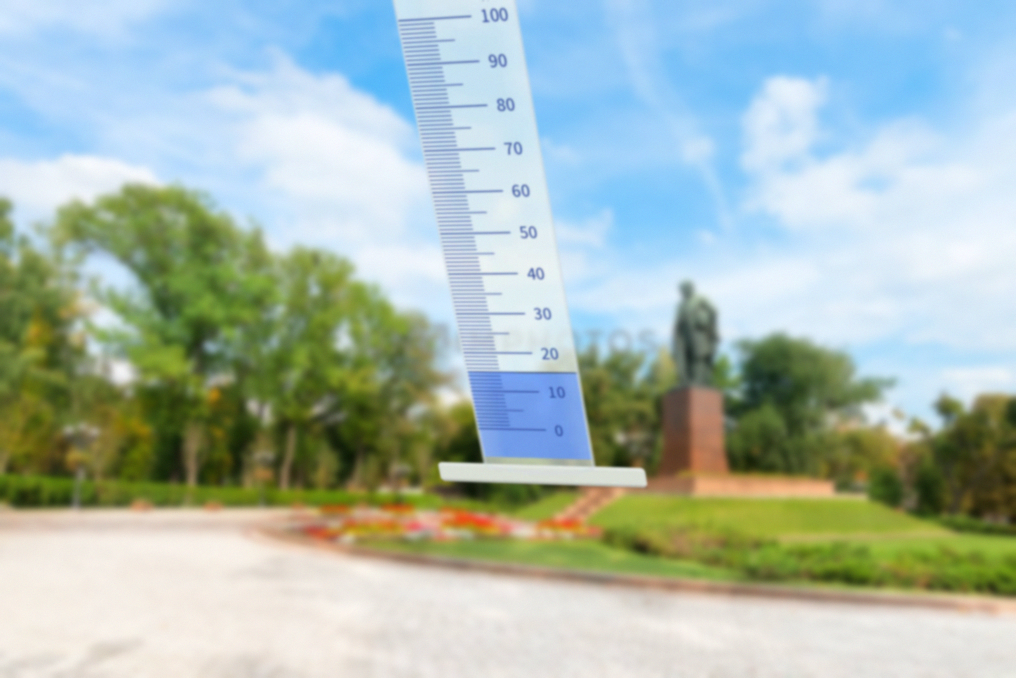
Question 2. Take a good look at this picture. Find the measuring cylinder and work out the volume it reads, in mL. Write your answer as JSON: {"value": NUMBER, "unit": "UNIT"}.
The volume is {"value": 15, "unit": "mL"}
